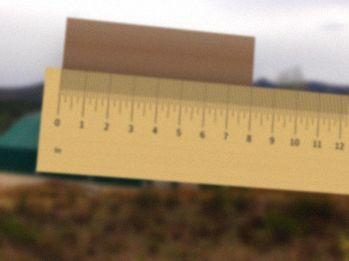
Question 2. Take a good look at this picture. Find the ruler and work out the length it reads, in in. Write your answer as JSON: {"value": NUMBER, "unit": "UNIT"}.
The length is {"value": 8, "unit": "in"}
